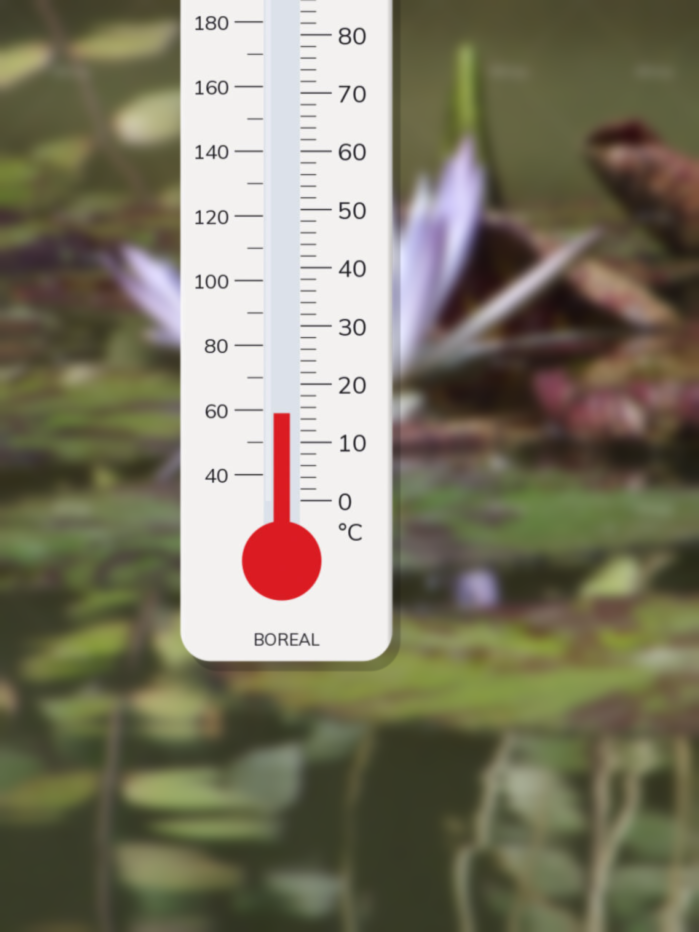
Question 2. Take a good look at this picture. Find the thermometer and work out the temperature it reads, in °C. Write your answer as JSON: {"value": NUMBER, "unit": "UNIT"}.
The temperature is {"value": 15, "unit": "°C"}
